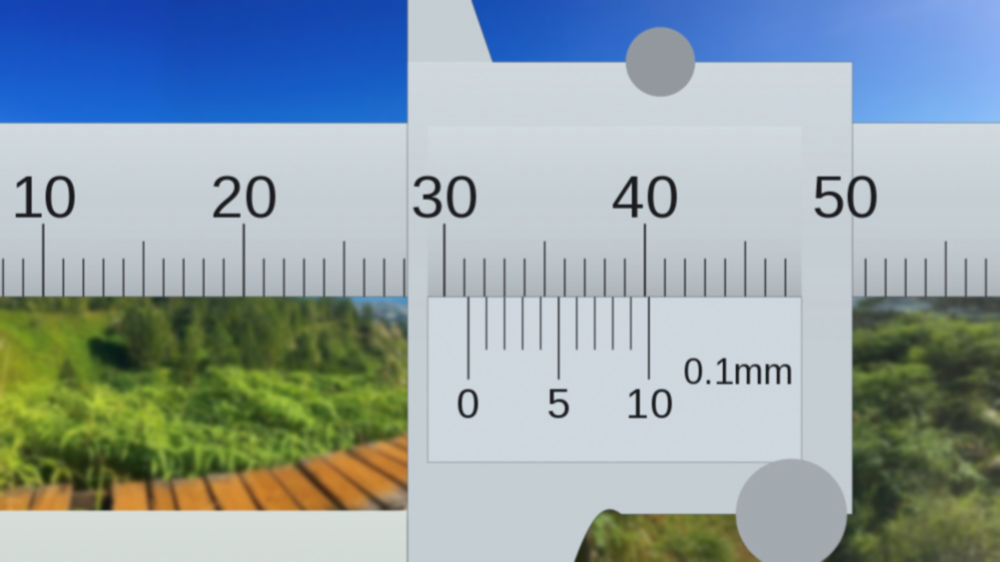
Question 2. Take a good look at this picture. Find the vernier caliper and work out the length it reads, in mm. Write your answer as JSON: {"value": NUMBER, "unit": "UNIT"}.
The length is {"value": 31.2, "unit": "mm"}
